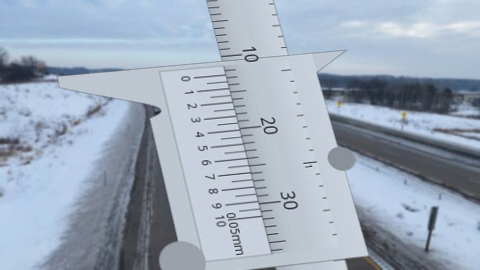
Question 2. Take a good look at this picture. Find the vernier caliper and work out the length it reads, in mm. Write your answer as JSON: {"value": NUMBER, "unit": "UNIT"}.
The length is {"value": 12.6, "unit": "mm"}
